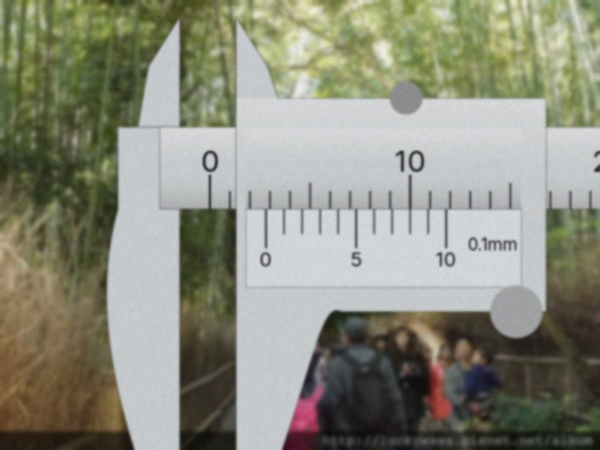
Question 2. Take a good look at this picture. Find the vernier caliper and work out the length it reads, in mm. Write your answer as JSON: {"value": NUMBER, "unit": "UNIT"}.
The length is {"value": 2.8, "unit": "mm"}
